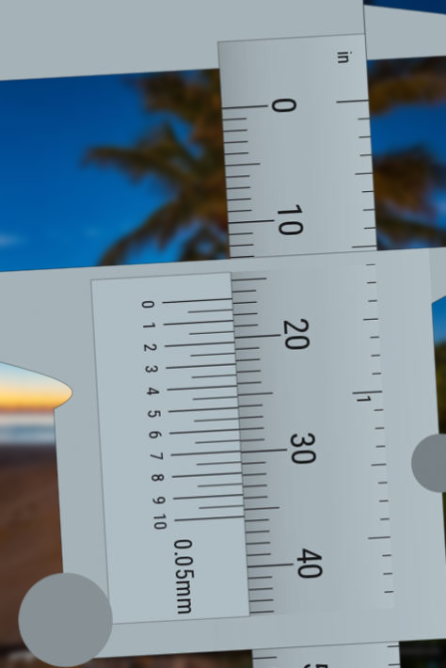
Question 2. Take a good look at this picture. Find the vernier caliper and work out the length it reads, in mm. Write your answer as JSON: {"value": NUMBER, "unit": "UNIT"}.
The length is {"value": 16.6, "unit": "mm"}
